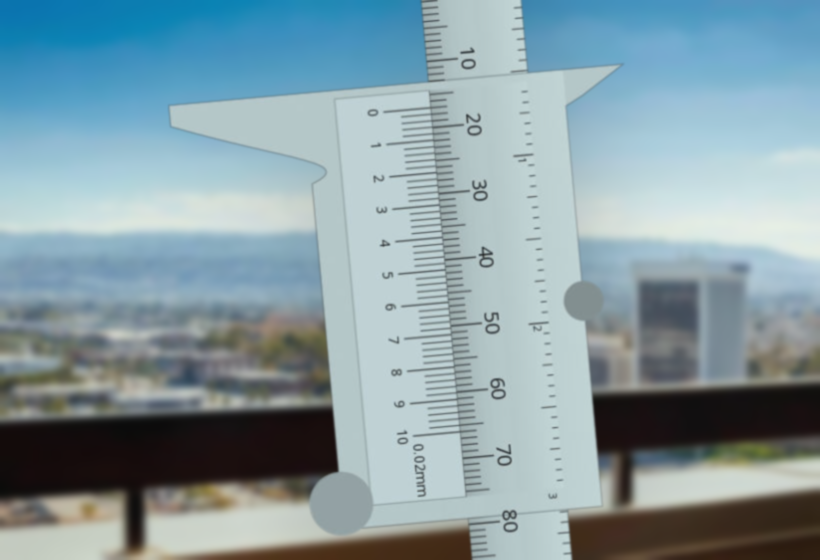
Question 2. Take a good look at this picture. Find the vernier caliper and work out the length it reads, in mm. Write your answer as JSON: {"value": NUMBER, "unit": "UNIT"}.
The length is {"value": 17.0, "unit": "mm"}
